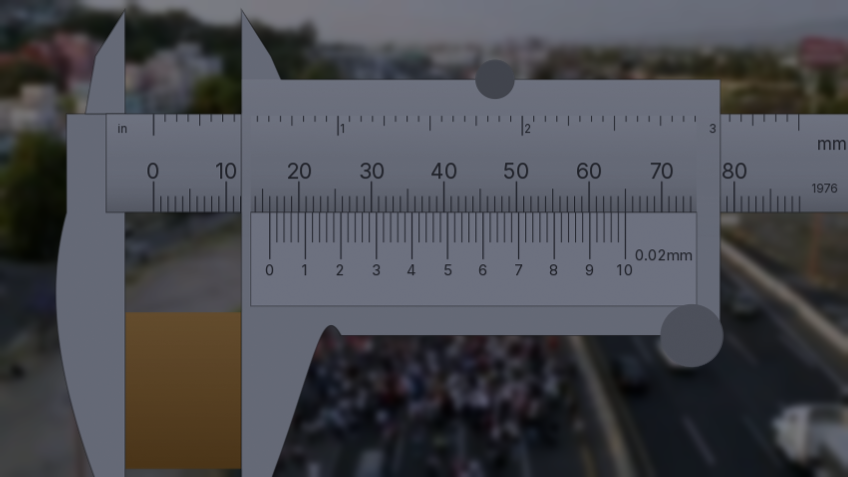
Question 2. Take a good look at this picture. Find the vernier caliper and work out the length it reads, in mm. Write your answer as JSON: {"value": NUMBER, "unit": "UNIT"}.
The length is {"value": 16.0, "unit": "mm"}
